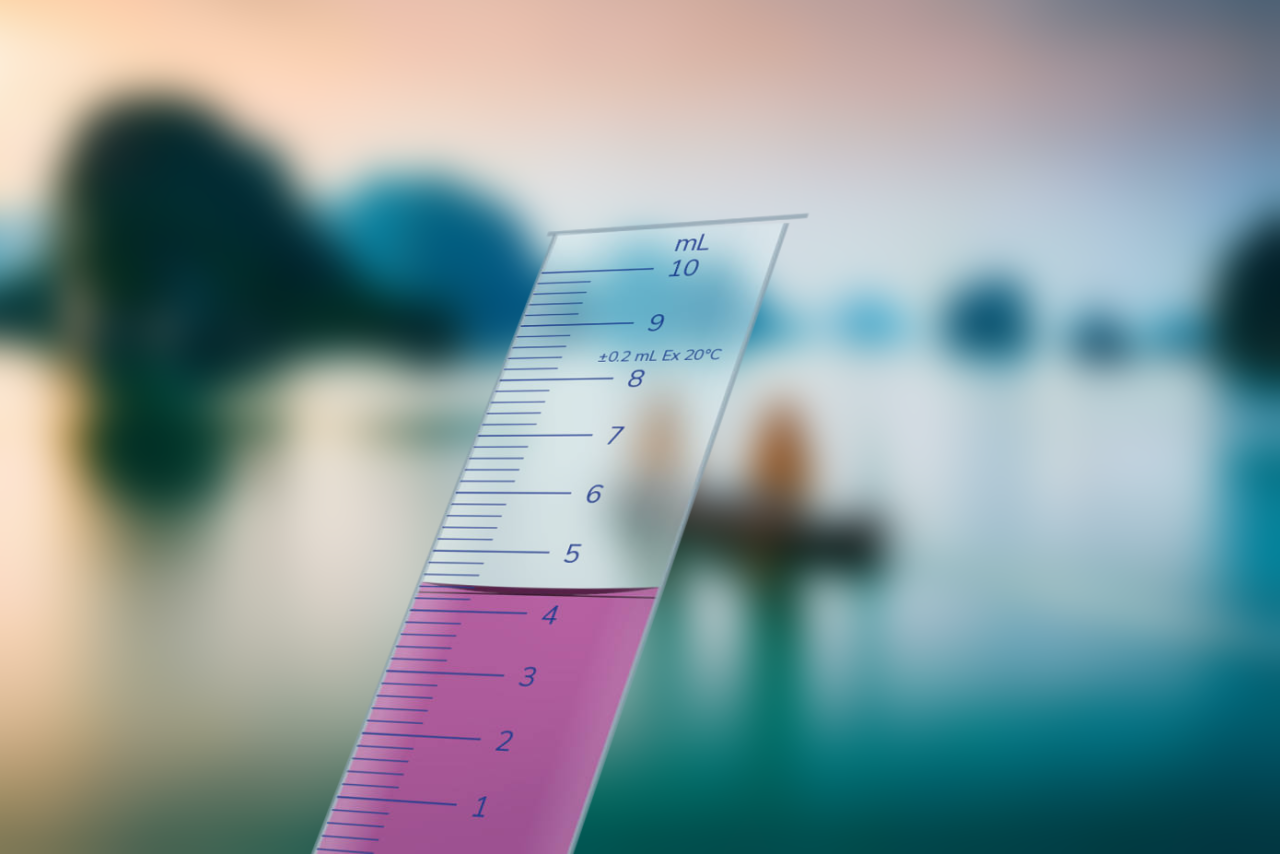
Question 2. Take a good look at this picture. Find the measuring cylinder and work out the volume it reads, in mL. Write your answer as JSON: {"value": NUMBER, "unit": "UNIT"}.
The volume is {"value": 4.3, "unit": "mL"}
